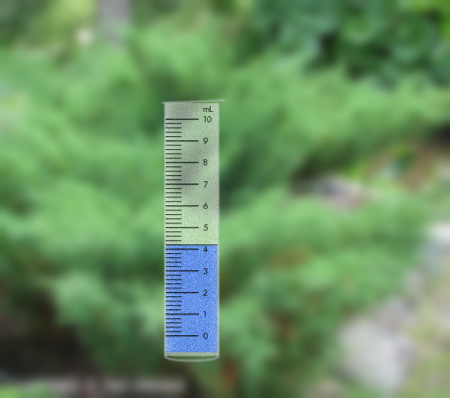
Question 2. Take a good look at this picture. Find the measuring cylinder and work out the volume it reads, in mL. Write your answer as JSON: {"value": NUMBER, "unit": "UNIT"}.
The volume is {"value": 4.2, "unit": "mL"}
